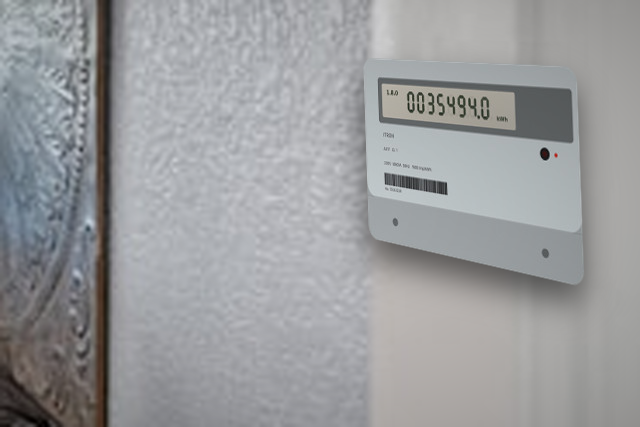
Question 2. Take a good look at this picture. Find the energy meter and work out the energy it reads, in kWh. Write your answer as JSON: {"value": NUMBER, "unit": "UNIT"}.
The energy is {"value": 35494.0, "unit": "kWh"}
